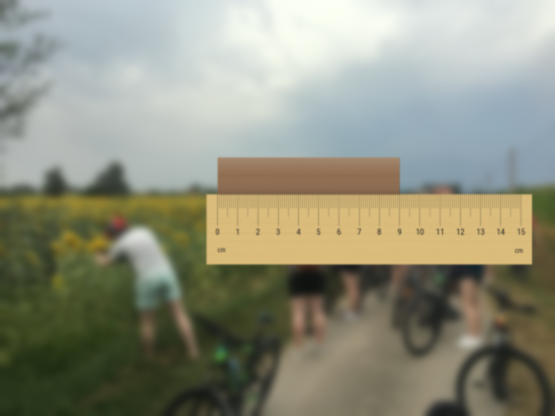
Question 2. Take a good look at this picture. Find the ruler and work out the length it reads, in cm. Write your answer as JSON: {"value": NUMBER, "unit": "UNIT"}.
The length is {"value": 9, "unit": "cm"}
